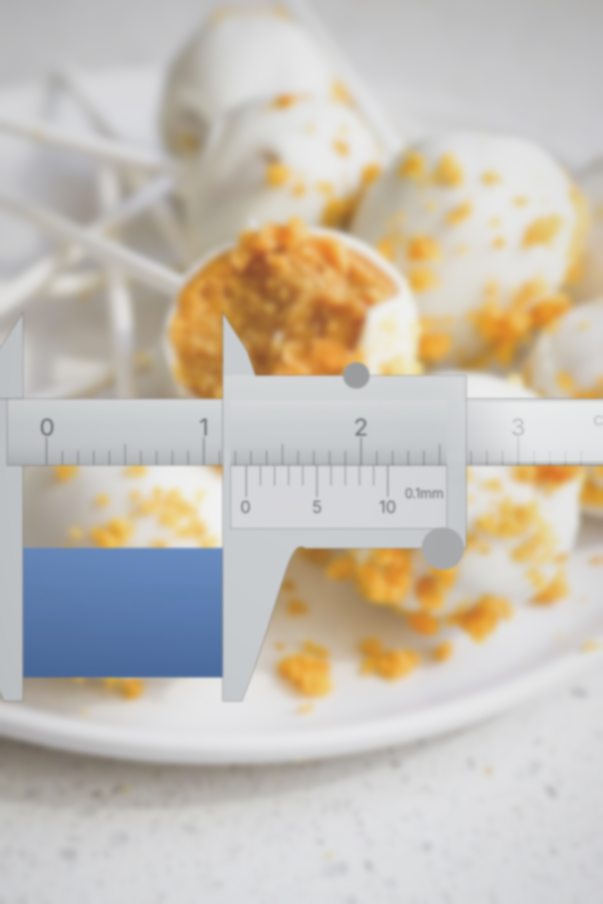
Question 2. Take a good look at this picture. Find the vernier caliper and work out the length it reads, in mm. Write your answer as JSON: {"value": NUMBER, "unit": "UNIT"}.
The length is {"value": 12.7, "unit": "mm"}
